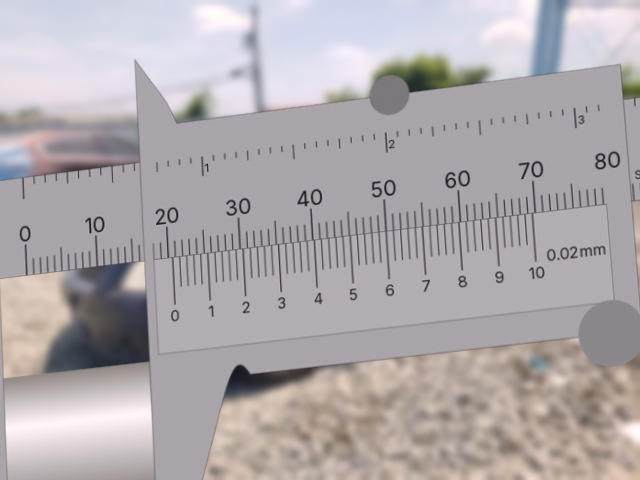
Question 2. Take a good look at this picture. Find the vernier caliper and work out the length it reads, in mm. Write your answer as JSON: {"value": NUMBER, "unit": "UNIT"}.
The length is {"value": 20.6, "unit": "mm"}
